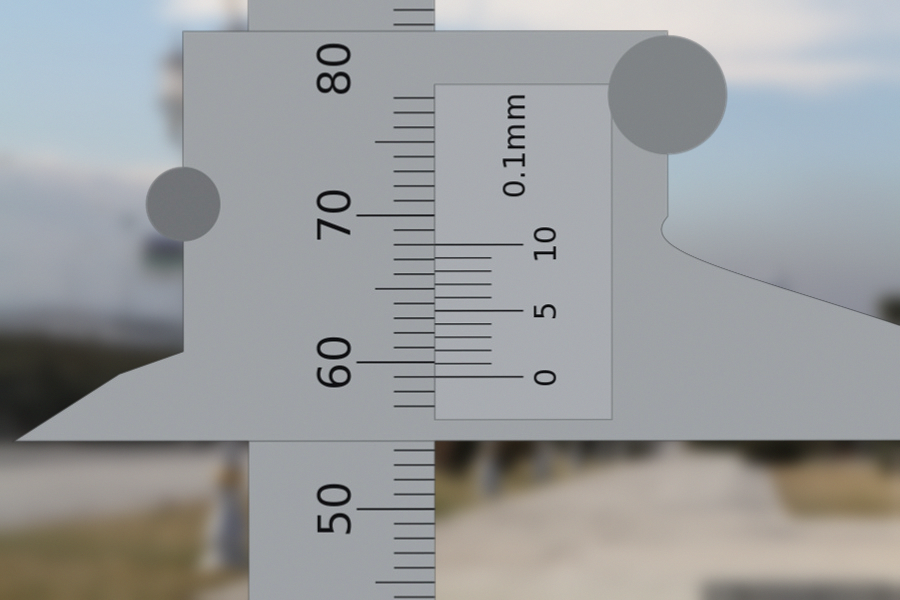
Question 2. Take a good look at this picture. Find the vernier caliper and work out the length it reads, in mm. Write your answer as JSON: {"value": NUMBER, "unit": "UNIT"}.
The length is {"value": 59.0, "unit": "mm"}
